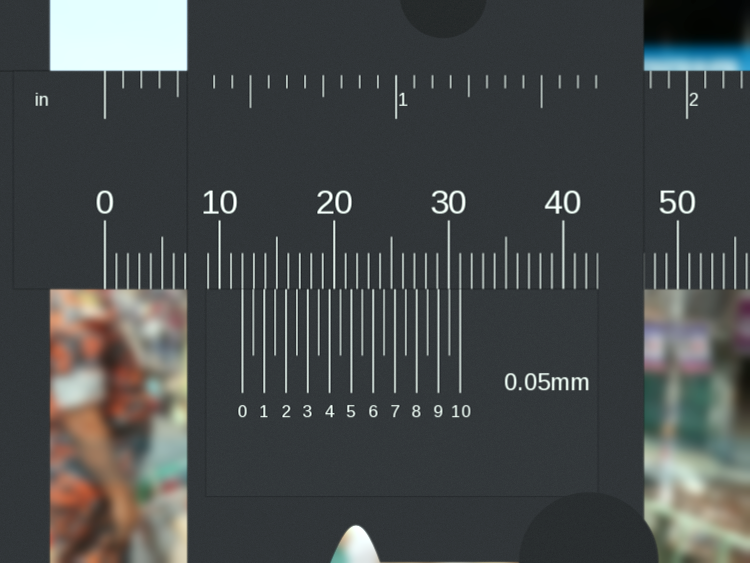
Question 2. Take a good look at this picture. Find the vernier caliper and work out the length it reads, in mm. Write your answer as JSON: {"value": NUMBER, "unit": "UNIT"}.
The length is {"value": 12.0, "unit": "mm"}
